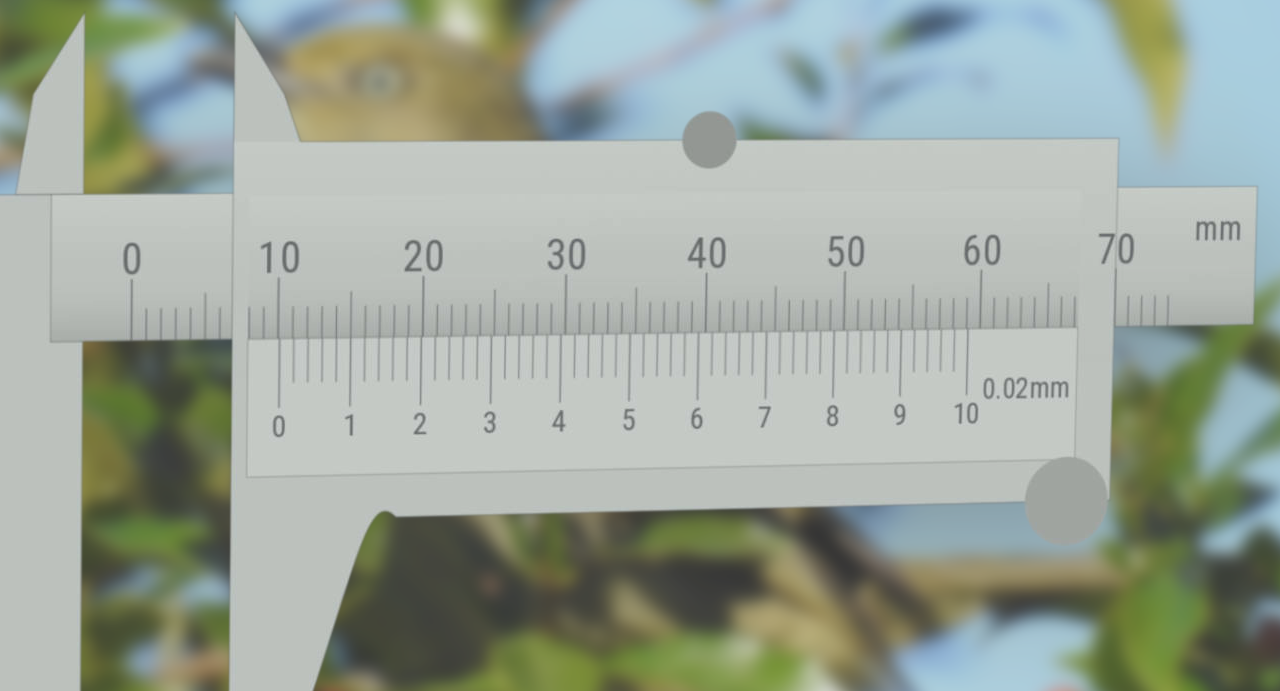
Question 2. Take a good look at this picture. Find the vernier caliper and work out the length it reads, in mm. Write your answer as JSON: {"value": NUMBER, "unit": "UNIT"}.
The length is {"value": 10.1, "unit": "mm"}
